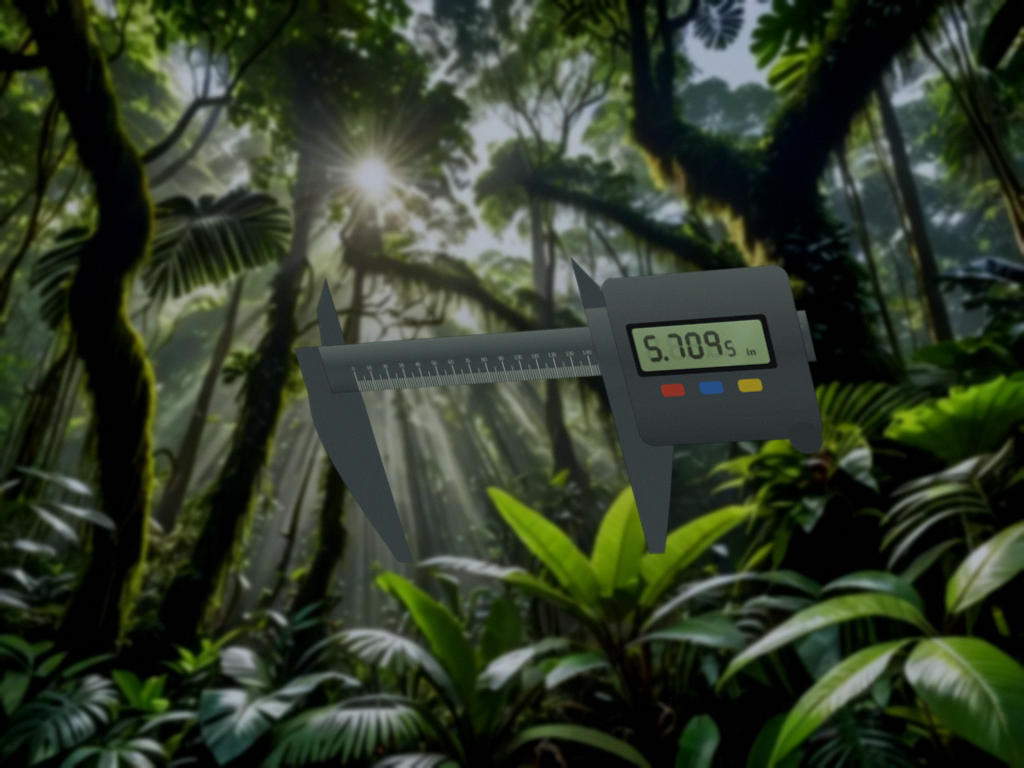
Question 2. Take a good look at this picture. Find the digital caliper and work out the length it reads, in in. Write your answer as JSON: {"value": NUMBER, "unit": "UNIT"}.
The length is {"value": 5.7095, "unit": "in"}
